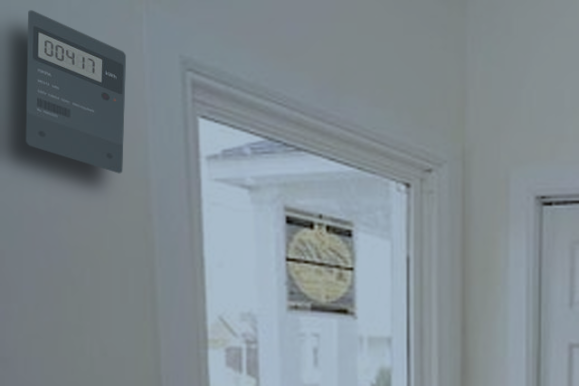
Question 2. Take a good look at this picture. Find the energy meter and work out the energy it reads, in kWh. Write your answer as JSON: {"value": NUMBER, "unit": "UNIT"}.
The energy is {"value": 417, "unit": "kWh"}
